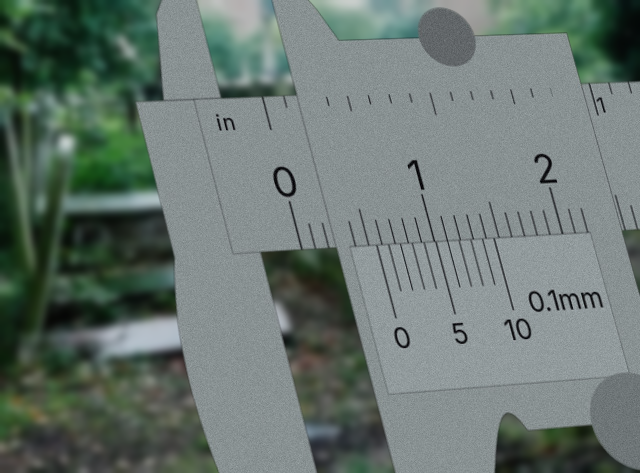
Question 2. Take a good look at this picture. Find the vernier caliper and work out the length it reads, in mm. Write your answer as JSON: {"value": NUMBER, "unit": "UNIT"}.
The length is {"value": 5.6, "unit": "mm"}
